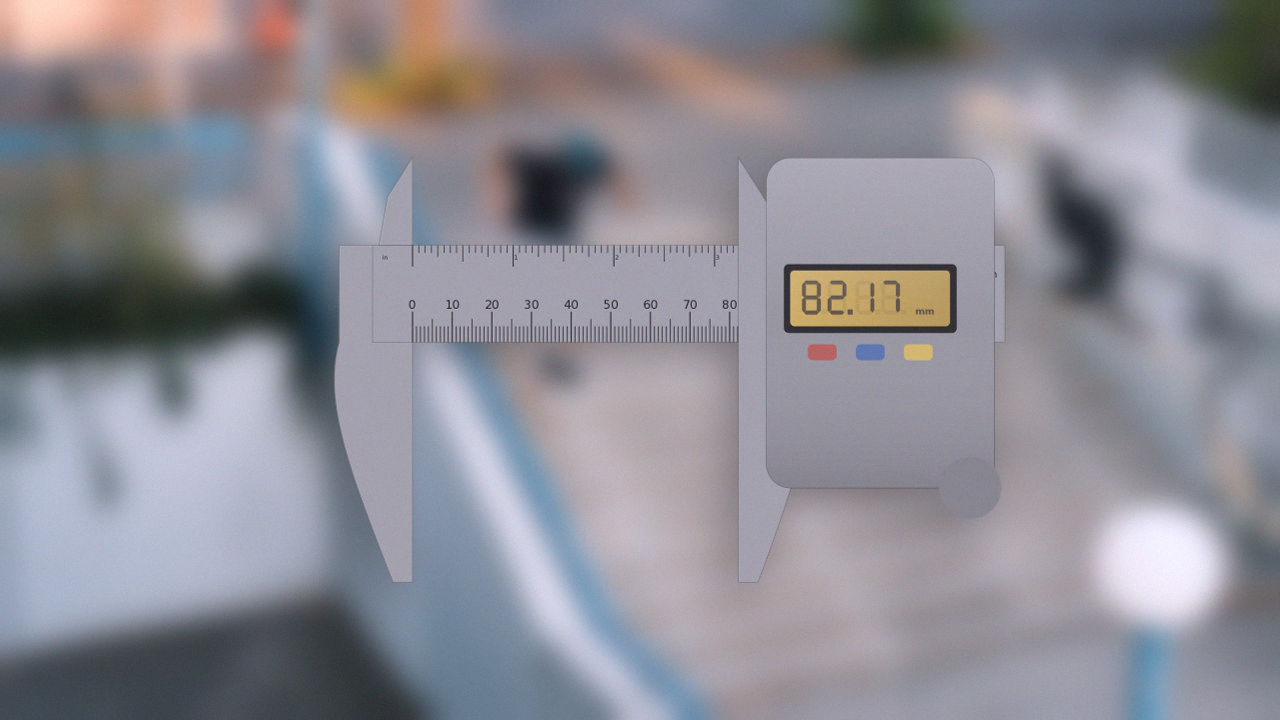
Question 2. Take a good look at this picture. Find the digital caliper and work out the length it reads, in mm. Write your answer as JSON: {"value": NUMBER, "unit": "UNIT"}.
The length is {"value": 82.17, "unit": "mm"}
